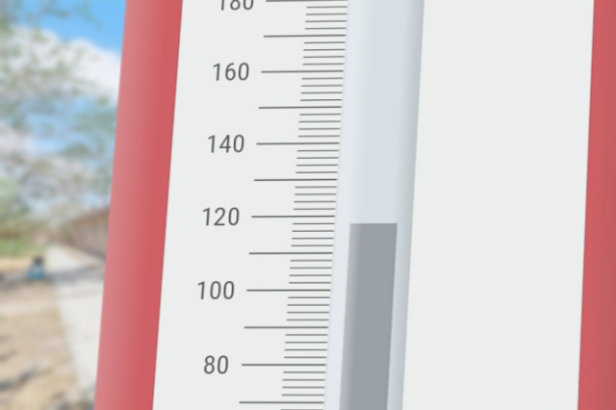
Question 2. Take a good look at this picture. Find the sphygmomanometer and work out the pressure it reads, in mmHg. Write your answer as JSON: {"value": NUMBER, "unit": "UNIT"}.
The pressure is {"value": 118, "unit": "mmHg"}
